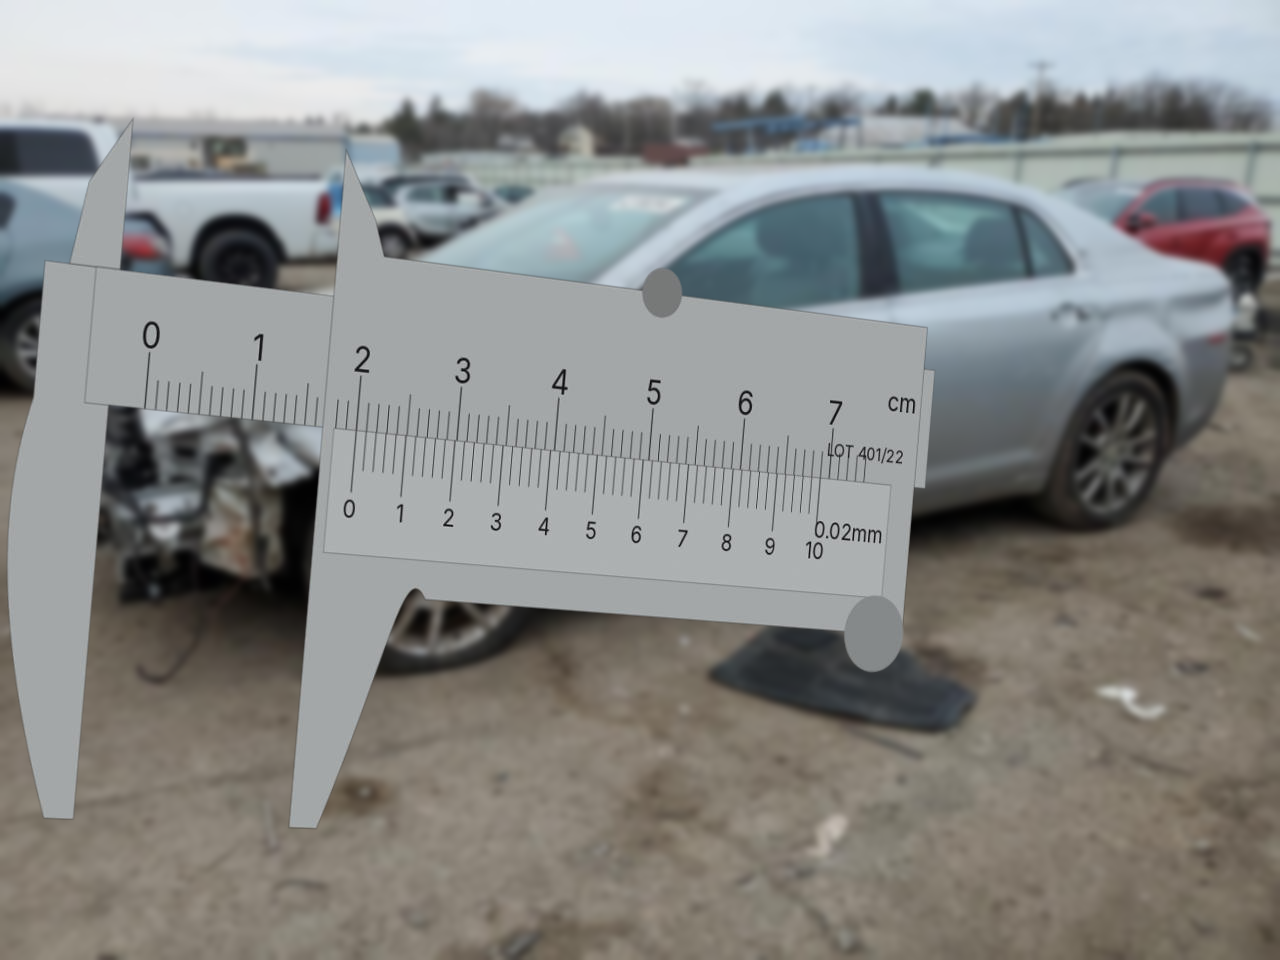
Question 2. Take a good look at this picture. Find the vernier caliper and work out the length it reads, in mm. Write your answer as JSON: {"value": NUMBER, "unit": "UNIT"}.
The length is {"value": 20.0, "unit": "mm"}
